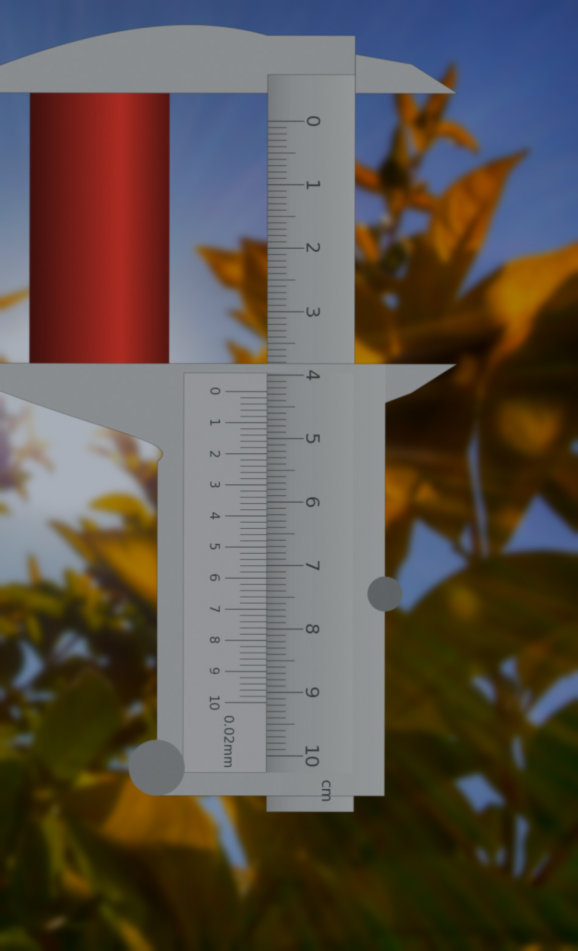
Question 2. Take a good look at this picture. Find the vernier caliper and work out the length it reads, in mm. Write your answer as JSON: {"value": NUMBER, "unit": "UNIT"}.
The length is {"value": 42.6, "unit": "mm"}
